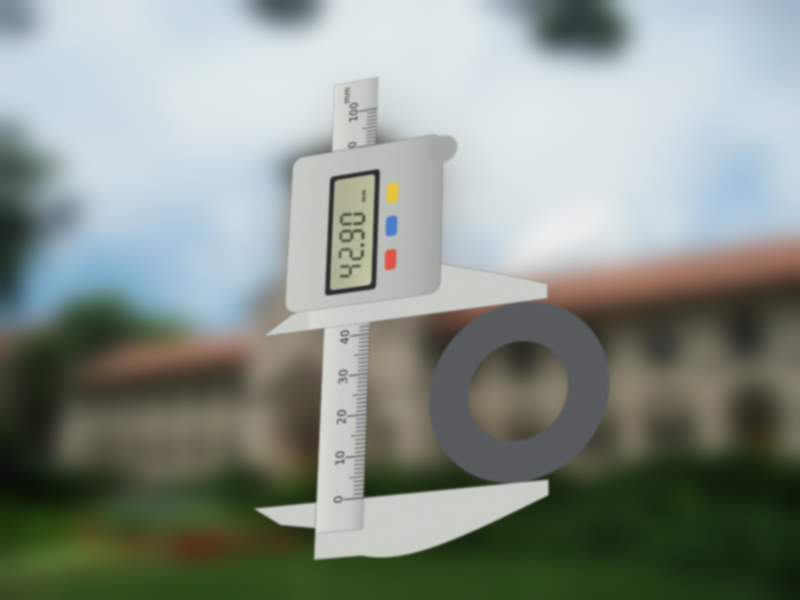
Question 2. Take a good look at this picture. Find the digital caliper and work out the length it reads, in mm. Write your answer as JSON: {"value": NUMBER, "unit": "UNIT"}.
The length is {"value": 42.90, "unit": "mm"}
